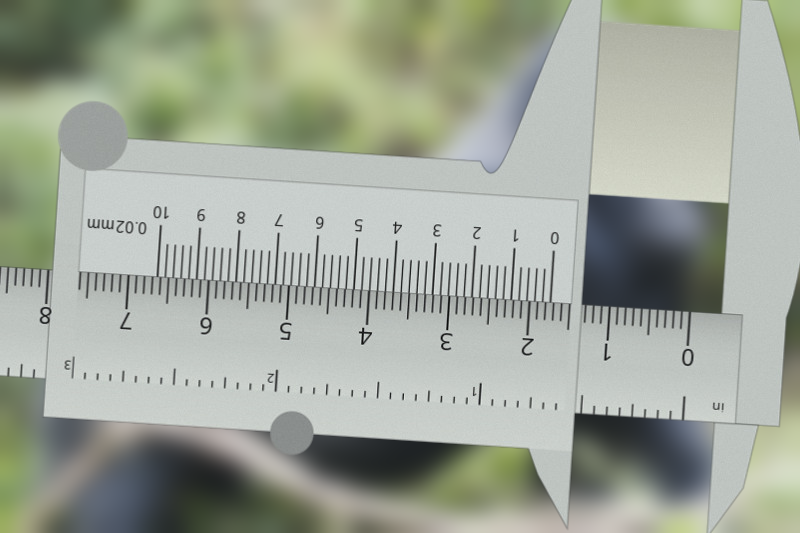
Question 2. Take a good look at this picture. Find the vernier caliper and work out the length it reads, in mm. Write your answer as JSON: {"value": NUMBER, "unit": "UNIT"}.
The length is {"value": 17.4, "unit": "mm"}
